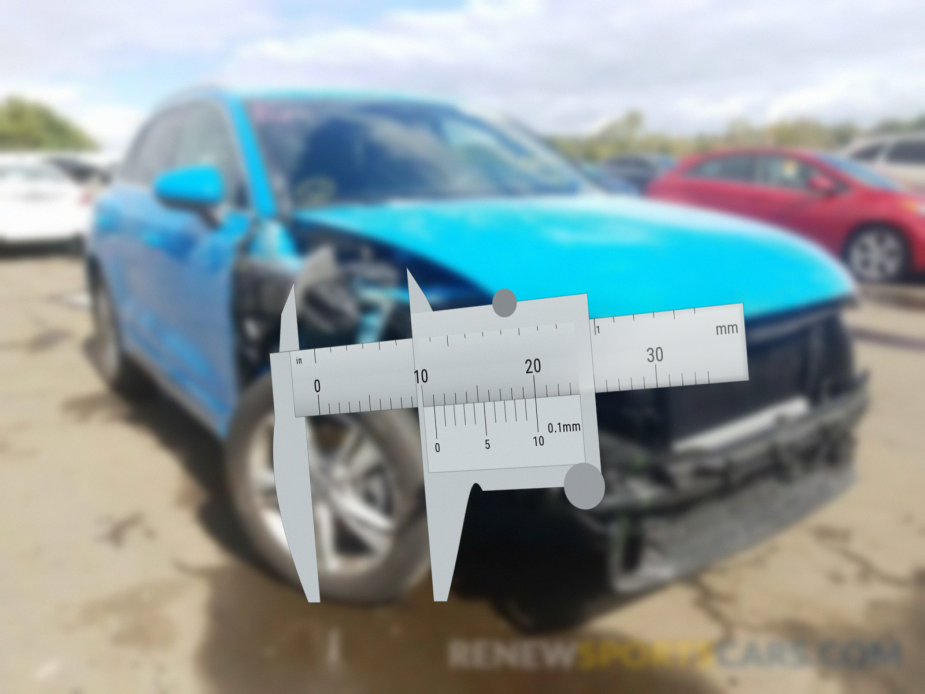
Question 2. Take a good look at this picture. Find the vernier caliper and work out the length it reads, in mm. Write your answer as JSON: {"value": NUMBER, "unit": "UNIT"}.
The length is {"value": 11.0, "unit": "mm"}
